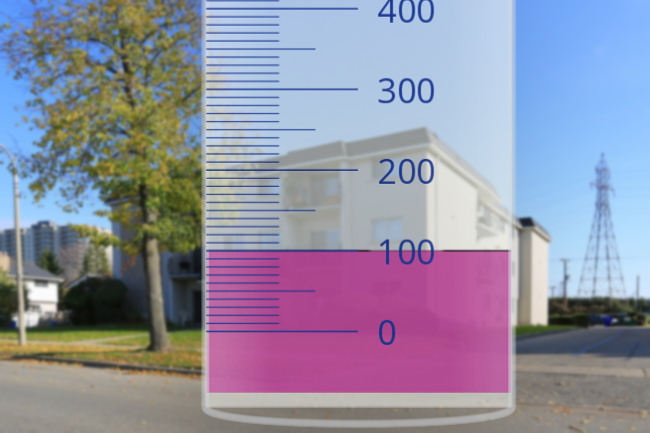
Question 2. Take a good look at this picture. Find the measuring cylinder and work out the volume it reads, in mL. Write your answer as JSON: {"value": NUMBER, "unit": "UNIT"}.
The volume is {"value": 100, "unit": "mL"}
